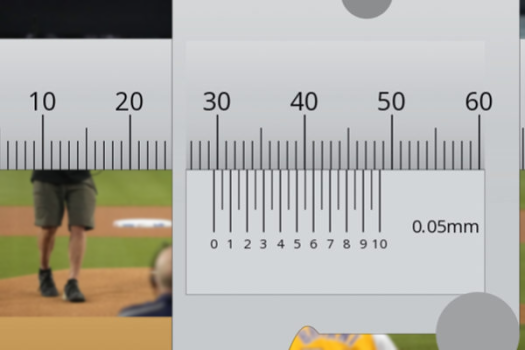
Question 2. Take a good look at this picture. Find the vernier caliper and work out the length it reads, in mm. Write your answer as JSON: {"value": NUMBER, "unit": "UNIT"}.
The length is {"value": 29.6, "unit": "mm"}
